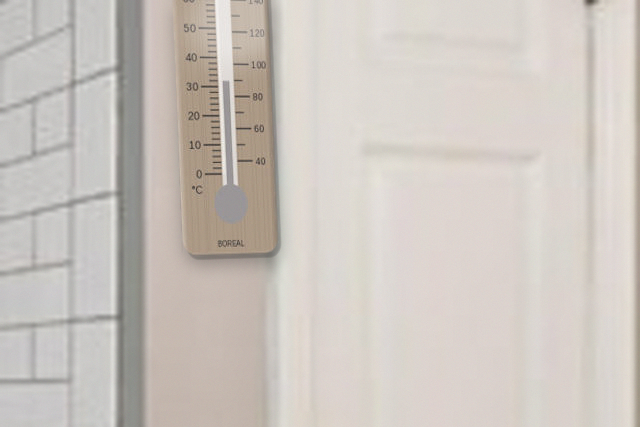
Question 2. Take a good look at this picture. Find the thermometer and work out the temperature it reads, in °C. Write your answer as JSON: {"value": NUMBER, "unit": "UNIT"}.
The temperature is {"value": 32, "unit": "°C"}
